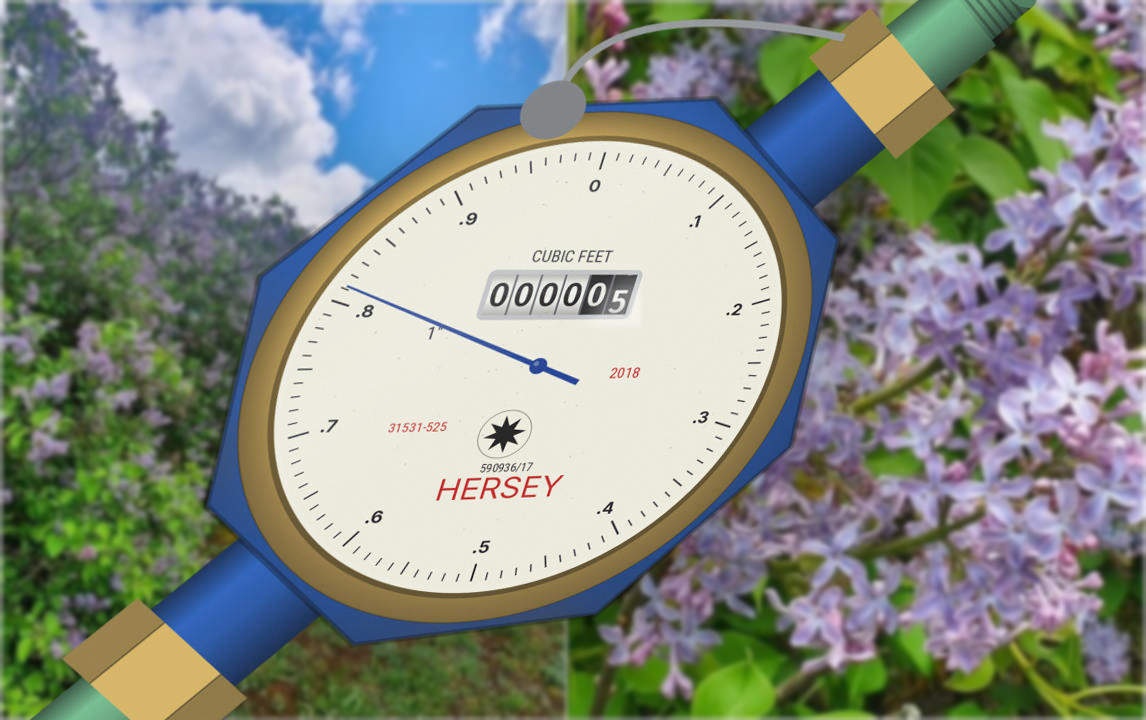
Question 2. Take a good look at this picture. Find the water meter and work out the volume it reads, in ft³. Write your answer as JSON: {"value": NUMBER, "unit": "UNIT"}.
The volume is {"value": 4.81, "unit": "ft³"}
